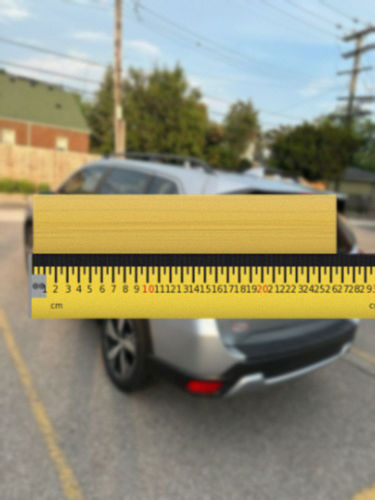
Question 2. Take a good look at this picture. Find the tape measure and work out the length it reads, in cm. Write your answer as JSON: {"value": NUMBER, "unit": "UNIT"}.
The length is {"value": 26.5, "unit": "cm"}
